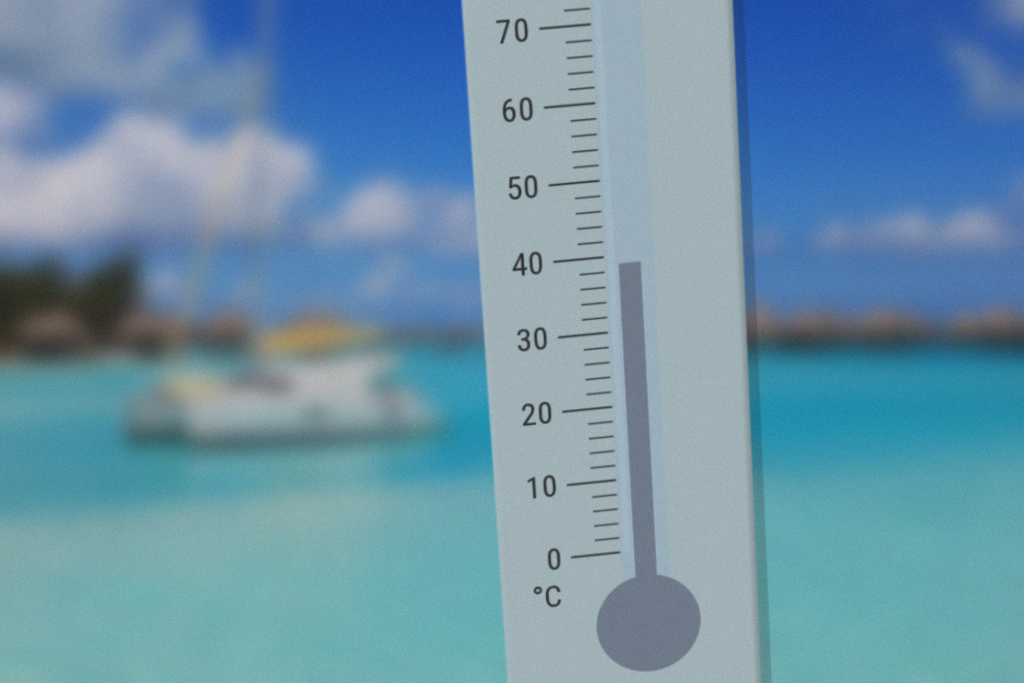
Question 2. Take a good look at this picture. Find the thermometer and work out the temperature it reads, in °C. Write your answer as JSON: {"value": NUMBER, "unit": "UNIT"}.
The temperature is {"value": 39, "unit": "°C"}
